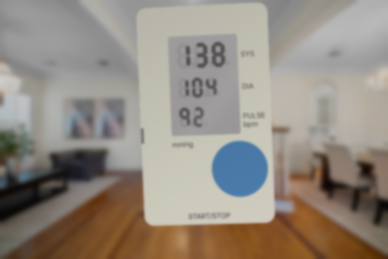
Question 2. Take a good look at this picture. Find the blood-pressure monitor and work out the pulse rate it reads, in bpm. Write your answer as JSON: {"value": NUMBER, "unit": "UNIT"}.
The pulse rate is {"value": 92, "unit": "bpm"}
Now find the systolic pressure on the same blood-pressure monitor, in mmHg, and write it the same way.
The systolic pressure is {"value": 138, "unit": "mmHg"}
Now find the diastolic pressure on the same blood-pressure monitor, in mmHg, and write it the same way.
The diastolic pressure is {"value": 104, "unit": "mmHg"}
